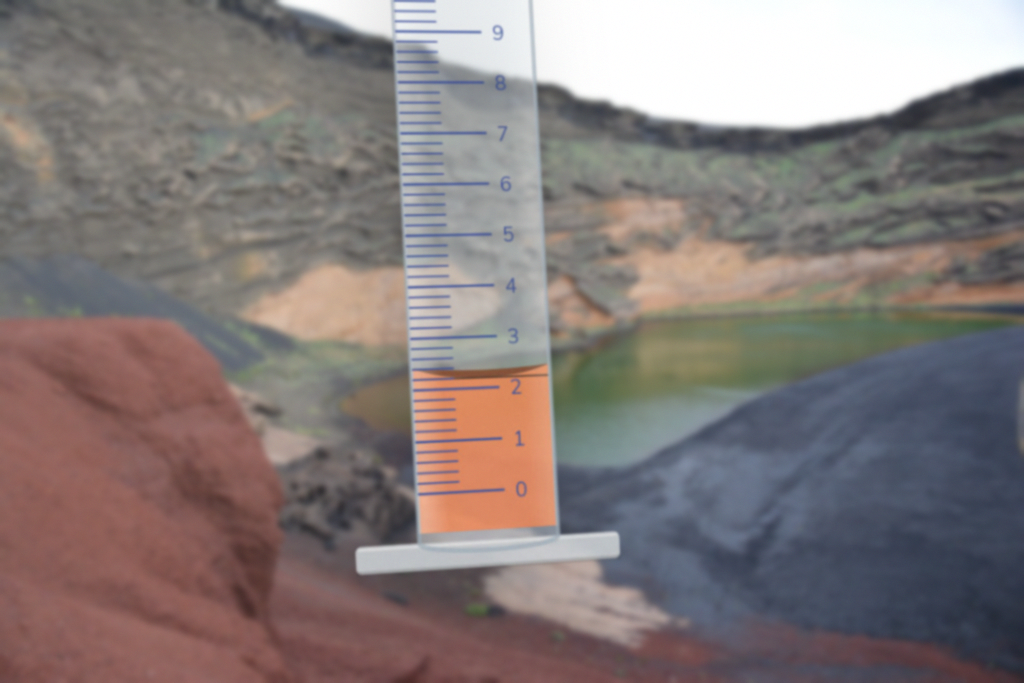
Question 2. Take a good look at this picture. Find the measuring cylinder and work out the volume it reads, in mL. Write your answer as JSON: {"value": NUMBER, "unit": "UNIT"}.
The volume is {"value": 2.2, "unit": "mL"}
